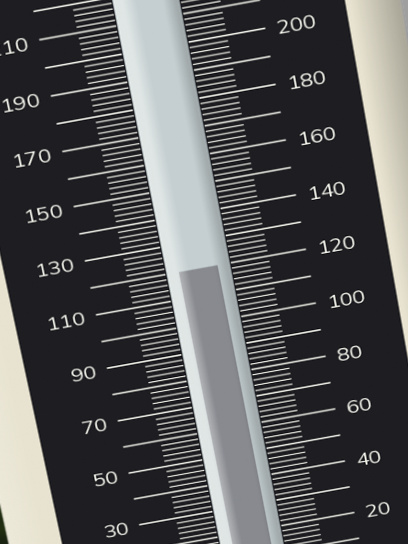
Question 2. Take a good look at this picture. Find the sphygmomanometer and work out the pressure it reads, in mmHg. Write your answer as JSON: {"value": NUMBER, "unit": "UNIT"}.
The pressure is {"value": 120, "unit": "mmHg"}
